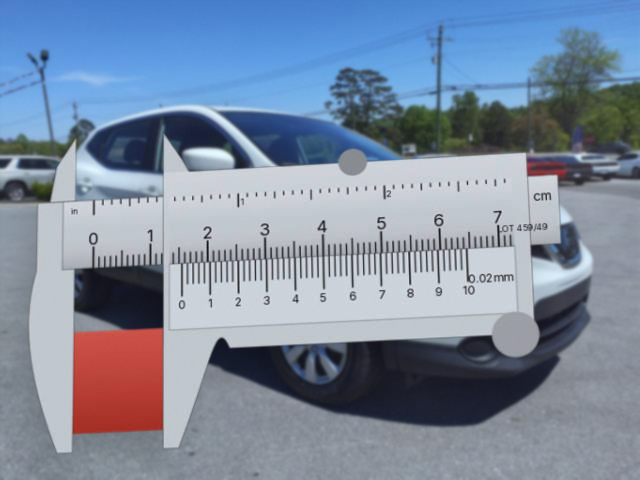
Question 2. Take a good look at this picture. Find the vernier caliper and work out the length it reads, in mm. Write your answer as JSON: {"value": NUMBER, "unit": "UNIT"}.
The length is {"value": 15.5, "unit": "mm"}
